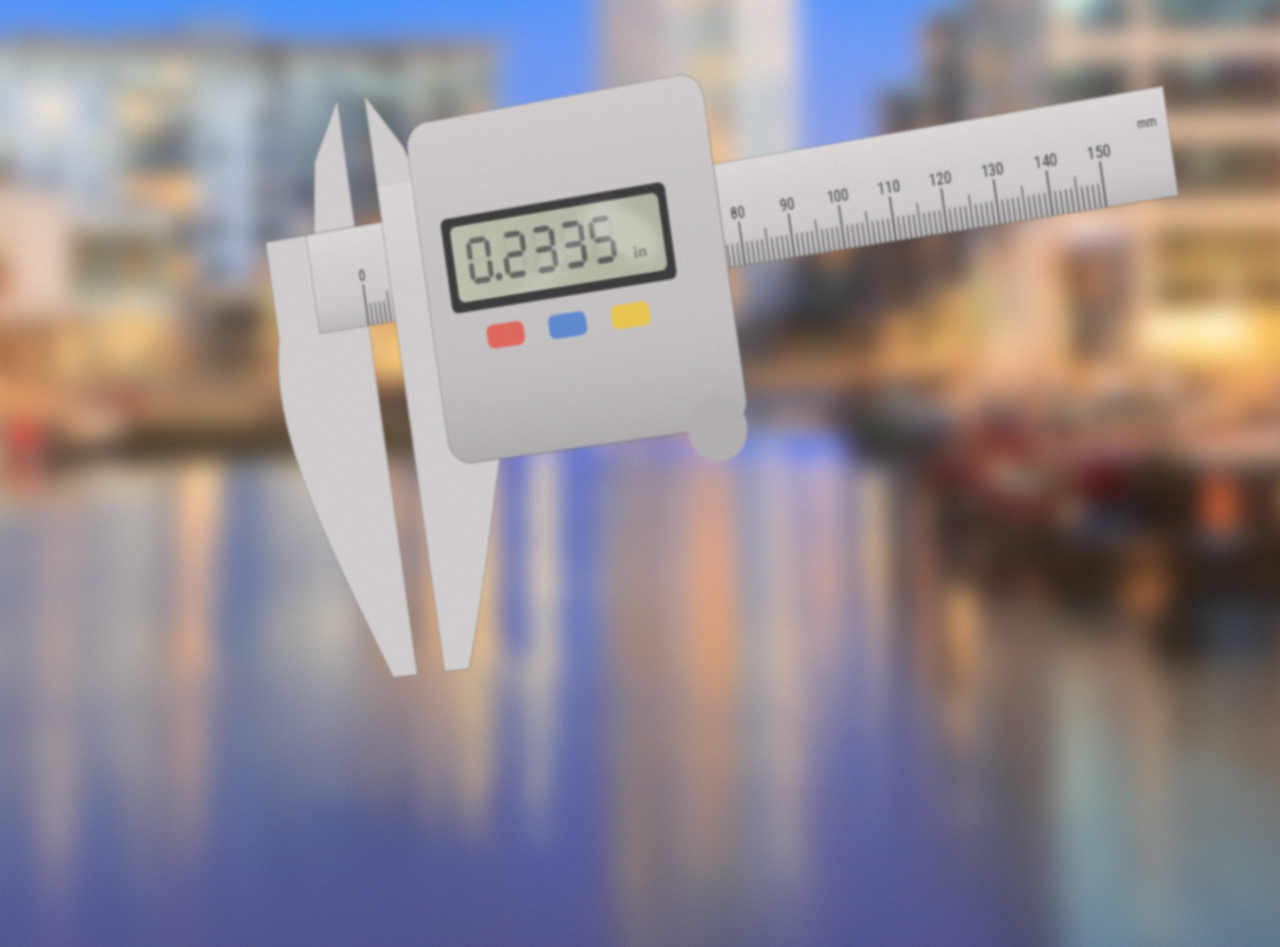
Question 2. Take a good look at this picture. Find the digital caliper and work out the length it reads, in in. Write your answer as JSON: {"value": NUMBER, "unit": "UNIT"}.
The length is {"value": 0.2335, "unit": "in"}
